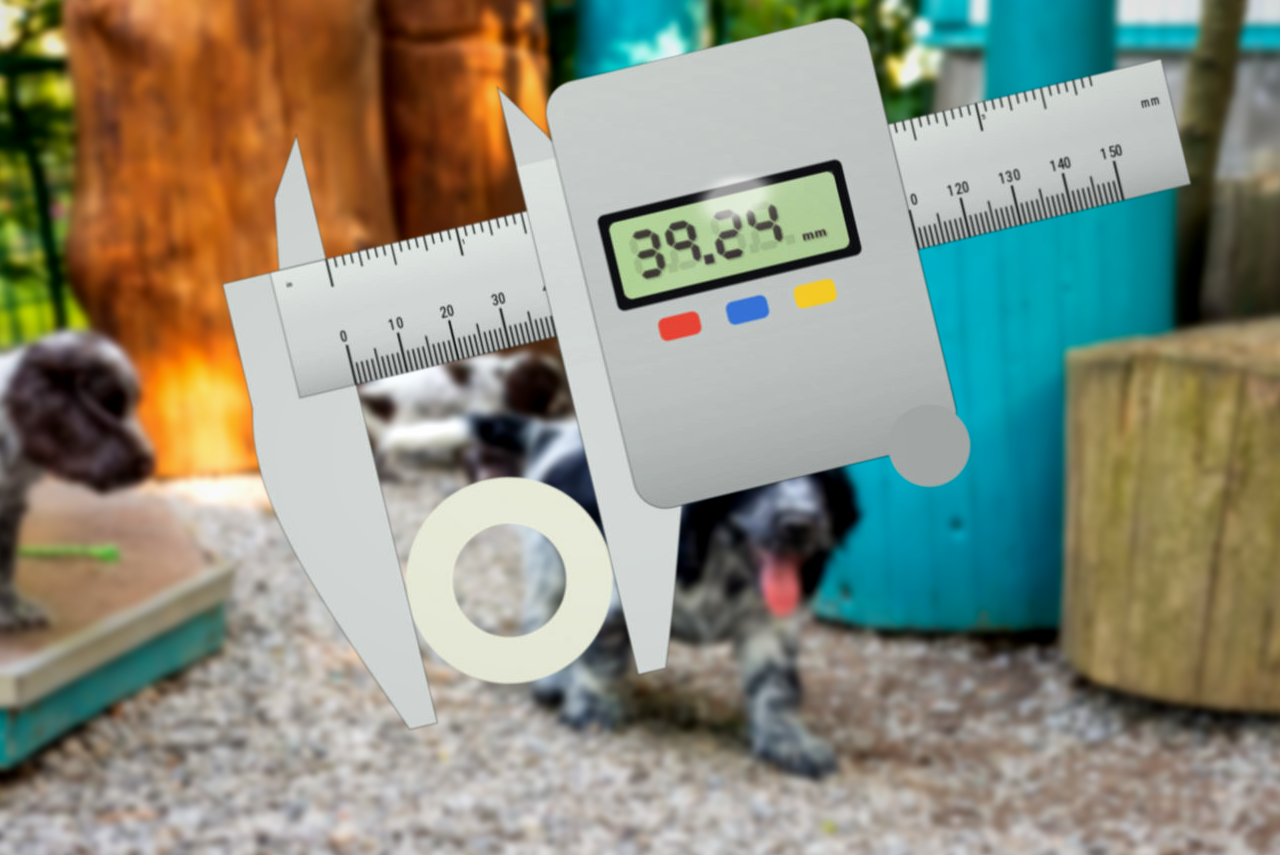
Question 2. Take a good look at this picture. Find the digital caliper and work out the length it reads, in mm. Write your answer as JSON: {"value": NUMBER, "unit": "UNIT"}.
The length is {"value": 39.24, "unit": "mm"}
